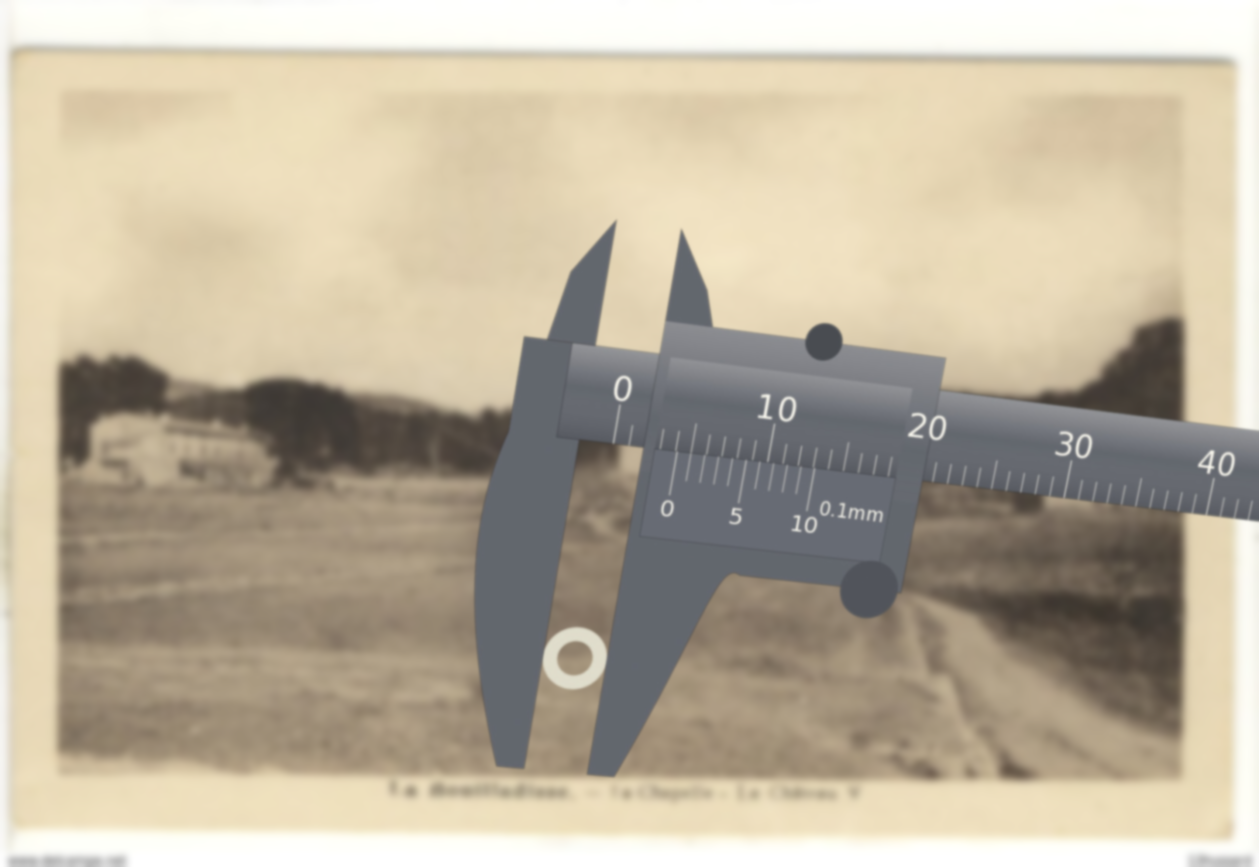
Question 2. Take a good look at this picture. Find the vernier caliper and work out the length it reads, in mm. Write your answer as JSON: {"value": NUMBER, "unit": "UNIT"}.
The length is {"value": 4.1, "unit": "mm"}
